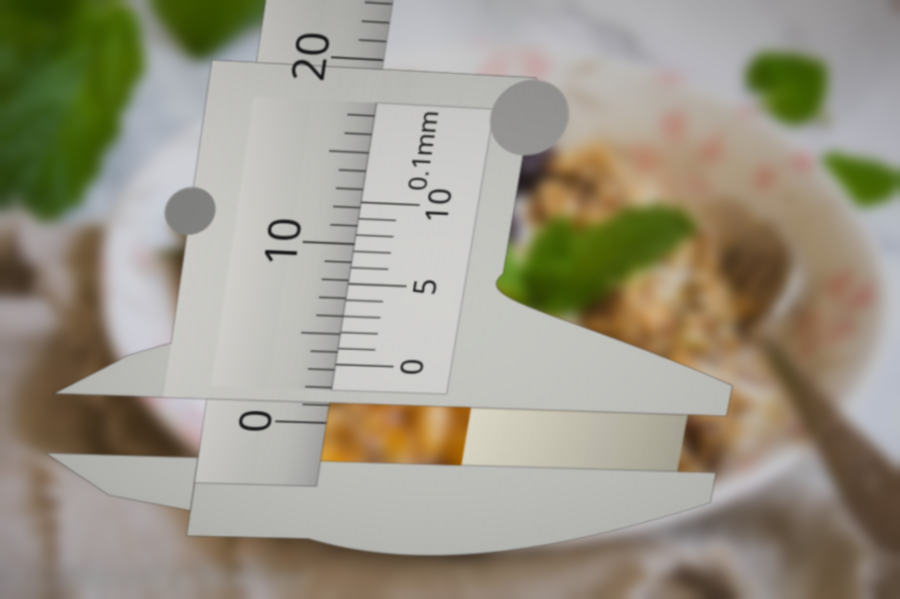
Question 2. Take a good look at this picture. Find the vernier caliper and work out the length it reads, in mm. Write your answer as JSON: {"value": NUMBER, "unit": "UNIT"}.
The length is {"value": 3.3, "unit": "mm"}
